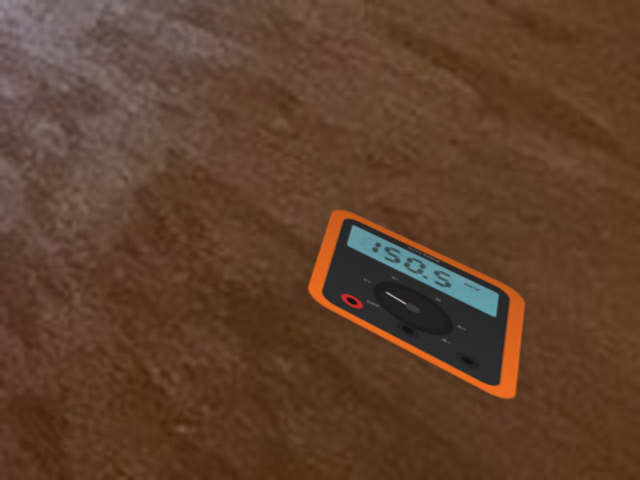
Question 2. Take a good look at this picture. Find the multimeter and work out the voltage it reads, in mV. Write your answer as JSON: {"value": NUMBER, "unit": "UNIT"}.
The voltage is {"value": 150.5, "unit": "mV"}
